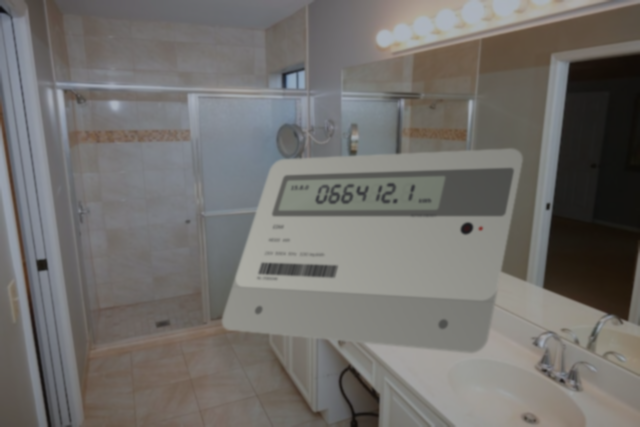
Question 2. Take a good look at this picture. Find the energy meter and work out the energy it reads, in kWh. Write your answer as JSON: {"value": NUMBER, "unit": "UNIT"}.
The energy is {"value": 66412.1, "unit": "kWh"}
